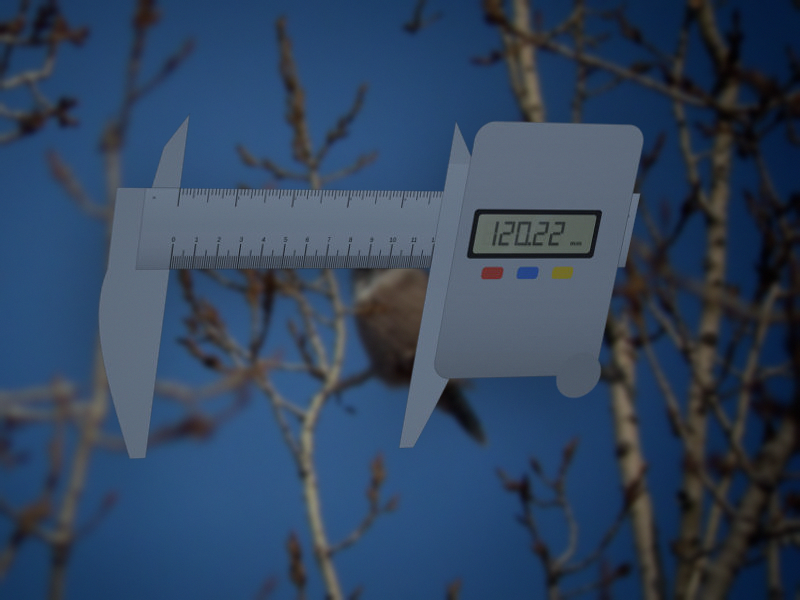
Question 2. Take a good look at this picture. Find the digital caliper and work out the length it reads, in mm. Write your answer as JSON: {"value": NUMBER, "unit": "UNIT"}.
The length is {"value": 120.22, "unit": "mm"}
